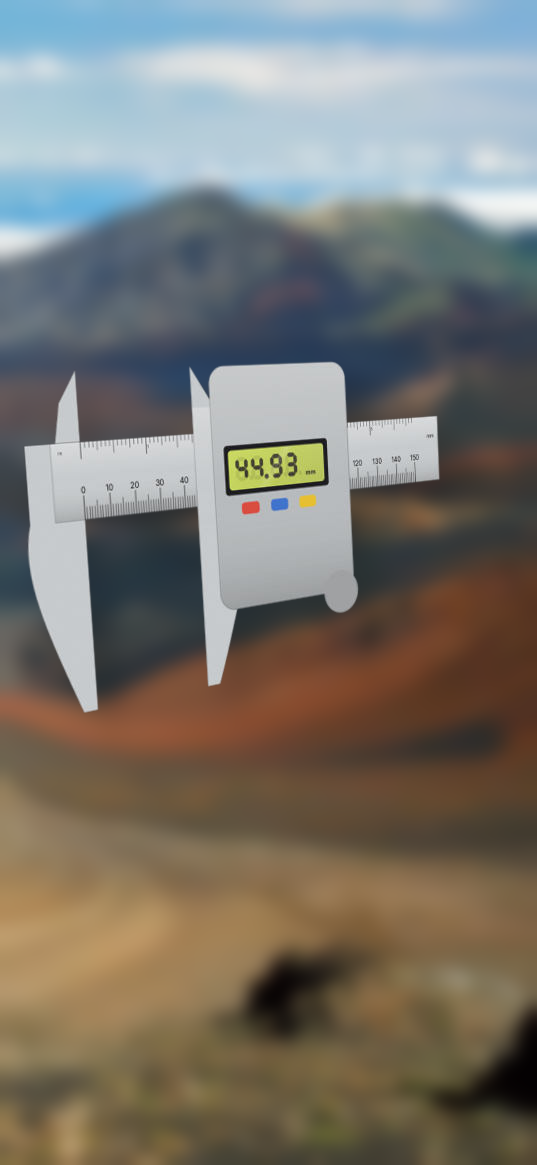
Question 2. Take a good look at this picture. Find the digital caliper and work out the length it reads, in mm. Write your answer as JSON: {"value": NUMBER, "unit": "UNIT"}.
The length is {"value": 44.93, "unit": "mm"}
